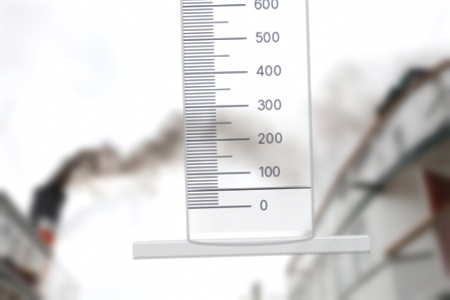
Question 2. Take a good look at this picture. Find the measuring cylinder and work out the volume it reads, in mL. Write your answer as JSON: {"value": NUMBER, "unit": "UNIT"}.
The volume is {"value": 50, "unit": "mL"}
